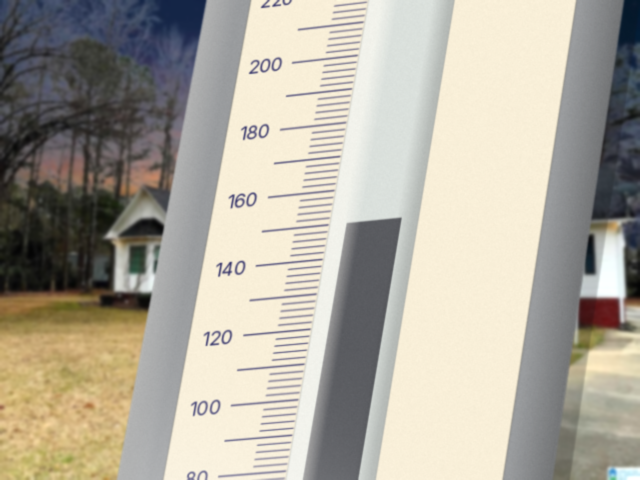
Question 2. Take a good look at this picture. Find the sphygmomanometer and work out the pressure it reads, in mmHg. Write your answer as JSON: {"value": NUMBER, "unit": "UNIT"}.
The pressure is {"value": 150, "unit": "mmHg"}
